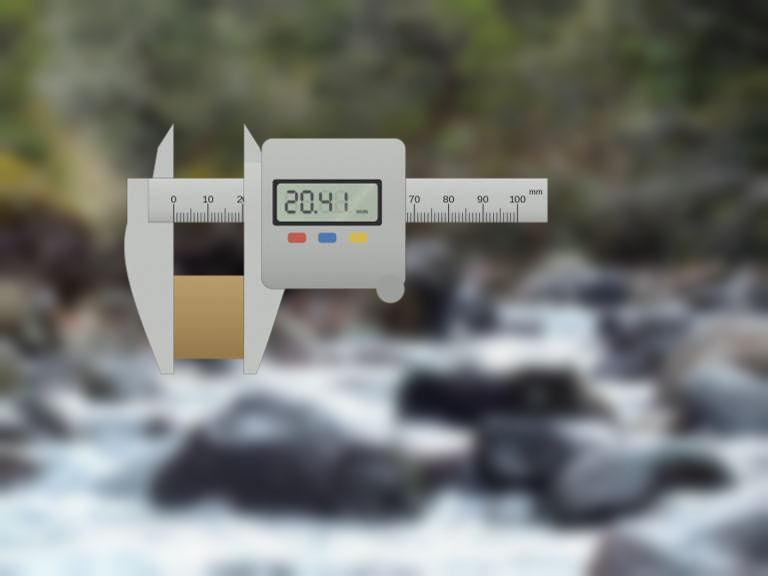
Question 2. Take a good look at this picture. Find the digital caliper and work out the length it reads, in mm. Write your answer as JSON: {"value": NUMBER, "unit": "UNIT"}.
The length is {"value": 20.41, "unit": "mm"}
